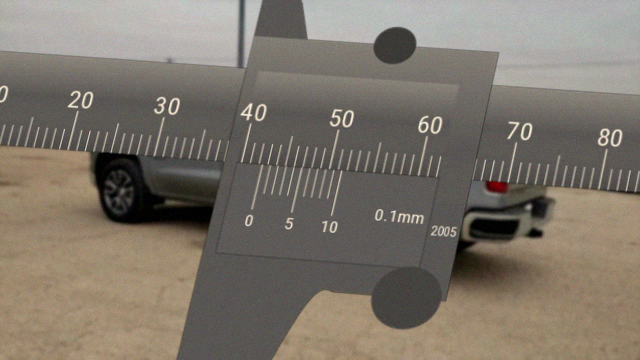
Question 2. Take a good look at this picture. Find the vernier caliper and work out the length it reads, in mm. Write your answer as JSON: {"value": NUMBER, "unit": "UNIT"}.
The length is {"value": 42.4, "unit": "mm"}
